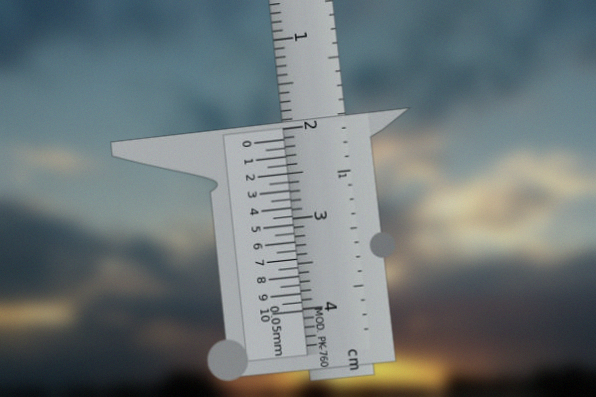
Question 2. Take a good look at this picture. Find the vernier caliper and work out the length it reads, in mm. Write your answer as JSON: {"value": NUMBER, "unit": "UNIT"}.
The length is {"value": 21.2, "unit": "mm"}
